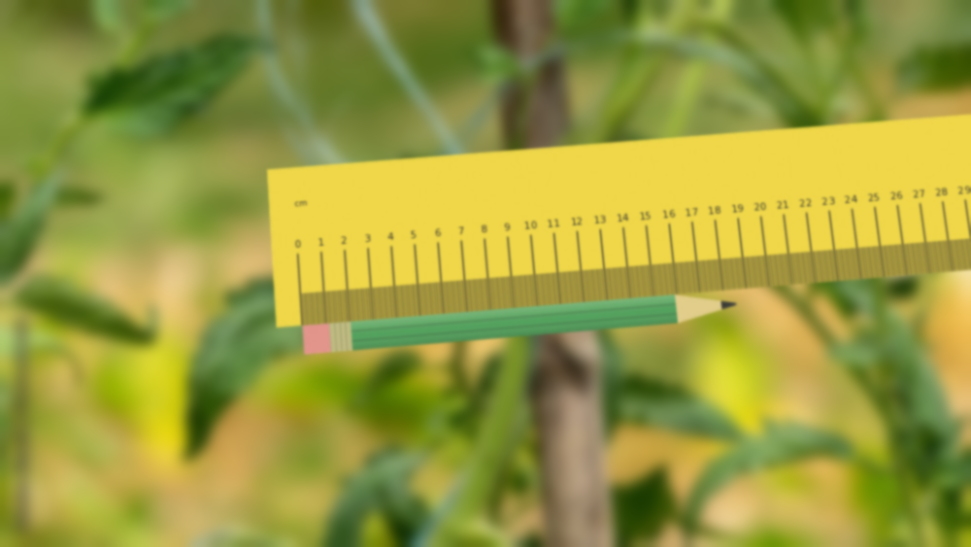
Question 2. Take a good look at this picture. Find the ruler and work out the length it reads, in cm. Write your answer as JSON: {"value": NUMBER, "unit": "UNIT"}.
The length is {"value": 18.5, "unit": "cm"}
